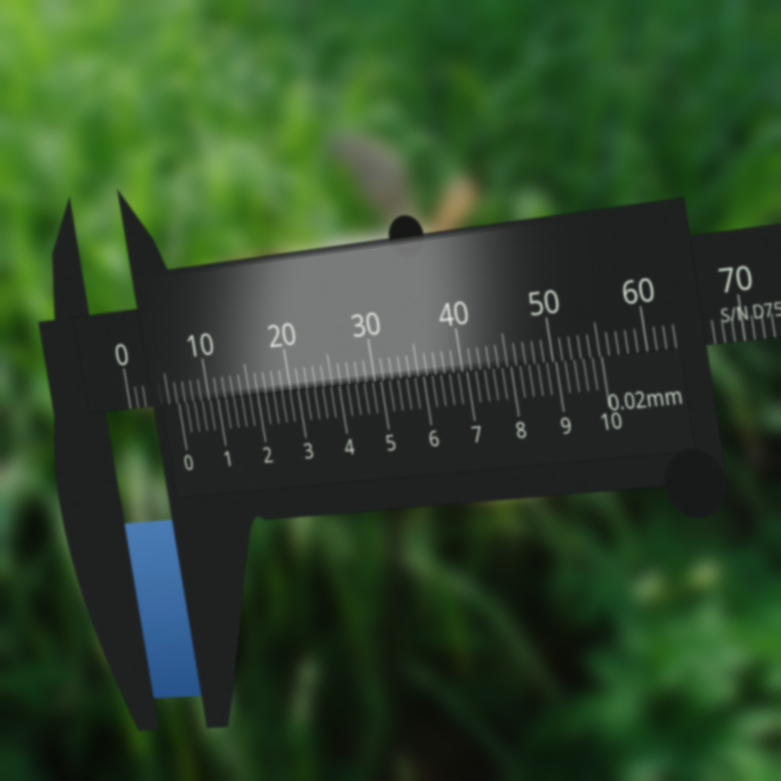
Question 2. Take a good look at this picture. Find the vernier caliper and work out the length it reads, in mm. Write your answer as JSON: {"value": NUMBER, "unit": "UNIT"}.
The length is {"value": 6.2, "unit": "mm"}
